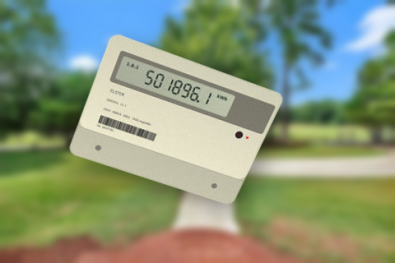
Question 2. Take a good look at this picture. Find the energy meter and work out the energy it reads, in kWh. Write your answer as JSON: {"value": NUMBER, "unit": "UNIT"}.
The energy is {"value": 501896.1, "unit": "kWh"}
